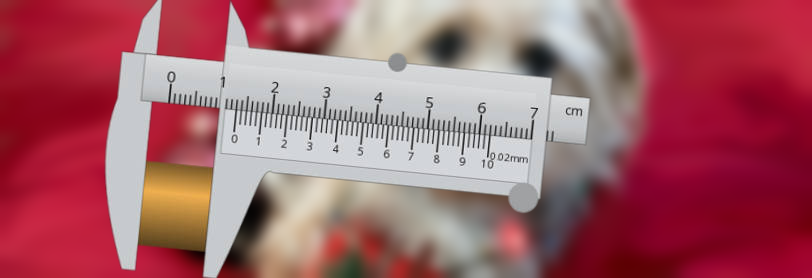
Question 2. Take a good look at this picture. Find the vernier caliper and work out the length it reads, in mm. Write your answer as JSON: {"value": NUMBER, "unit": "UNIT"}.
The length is {"value": 13.0, "unit": "mm"}
